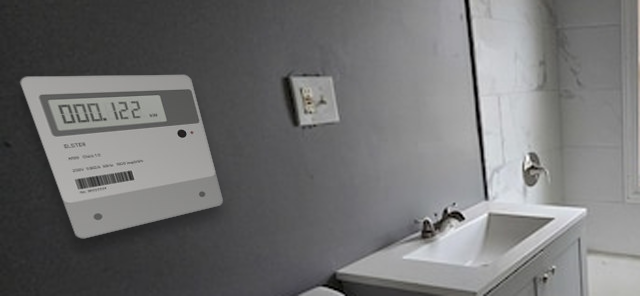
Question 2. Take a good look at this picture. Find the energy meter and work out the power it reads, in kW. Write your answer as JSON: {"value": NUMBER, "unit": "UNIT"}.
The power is {"value": 0.122, "unit": "kW"}
